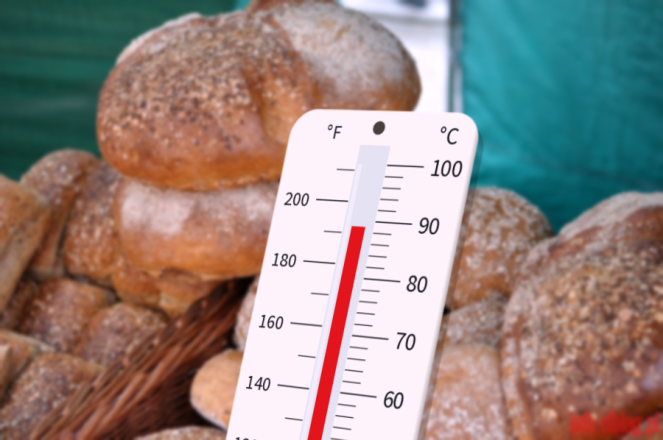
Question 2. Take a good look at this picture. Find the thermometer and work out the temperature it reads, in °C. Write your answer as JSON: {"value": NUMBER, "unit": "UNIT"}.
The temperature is {"value": 89, "unit": "°C"}
